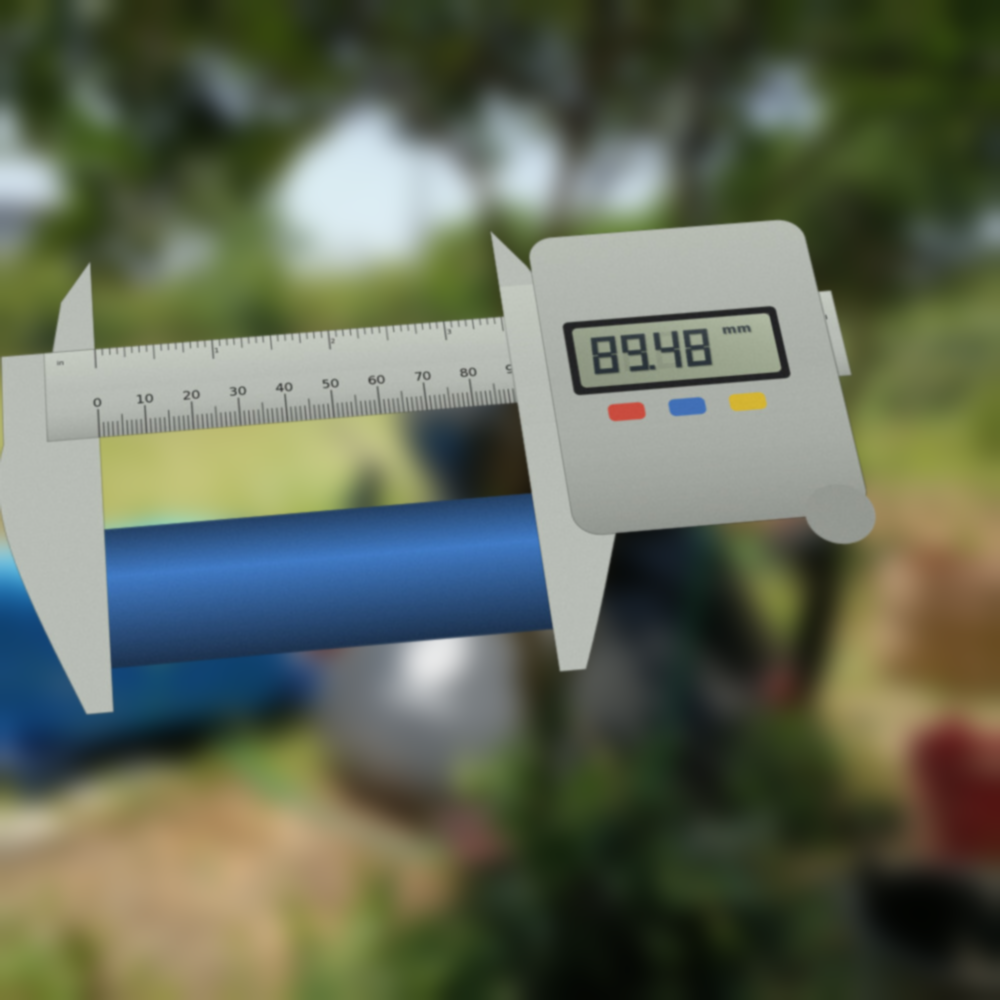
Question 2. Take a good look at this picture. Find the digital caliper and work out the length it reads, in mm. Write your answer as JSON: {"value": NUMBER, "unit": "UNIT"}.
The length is {"value": 89.48, "unit": "mm"}
